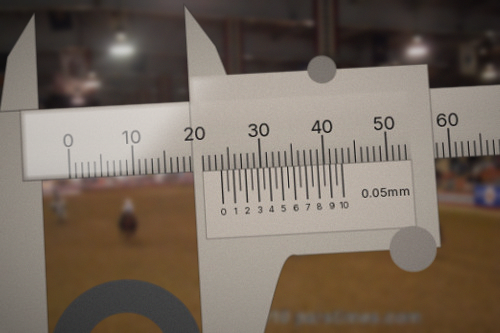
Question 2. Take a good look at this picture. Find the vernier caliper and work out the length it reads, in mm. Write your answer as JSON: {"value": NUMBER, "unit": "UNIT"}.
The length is {"value": 23.8, "unit": "mm"}
